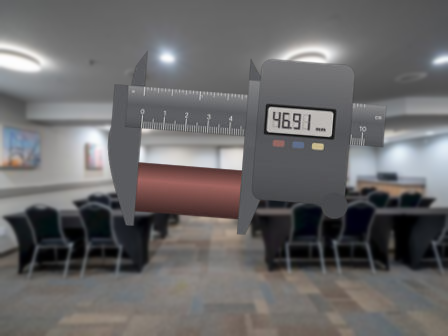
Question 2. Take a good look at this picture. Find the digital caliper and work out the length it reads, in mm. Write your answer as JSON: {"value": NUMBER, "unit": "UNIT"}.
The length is {"value": 46.91, "unit": "mm"}
